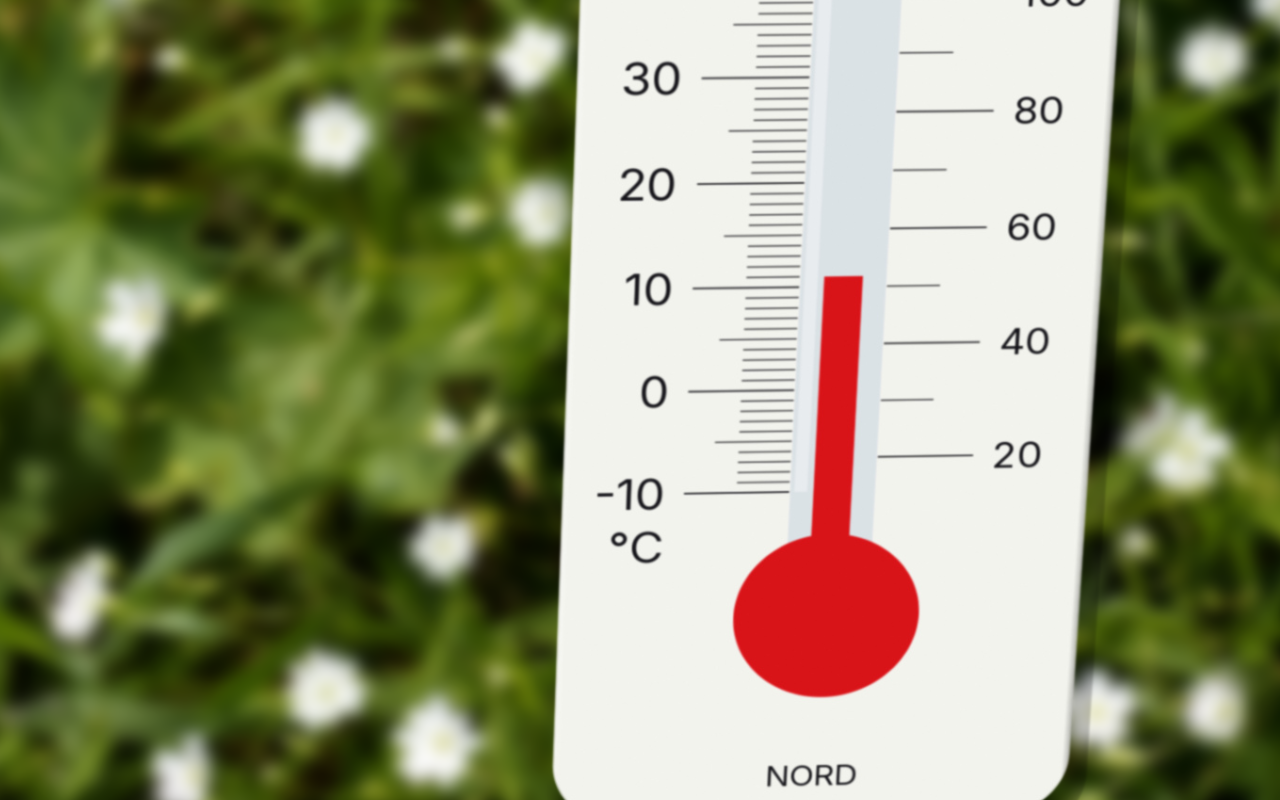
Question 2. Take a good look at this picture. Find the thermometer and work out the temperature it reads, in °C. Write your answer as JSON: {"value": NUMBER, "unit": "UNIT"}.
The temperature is {"value": 11, "unit": "°C"}
